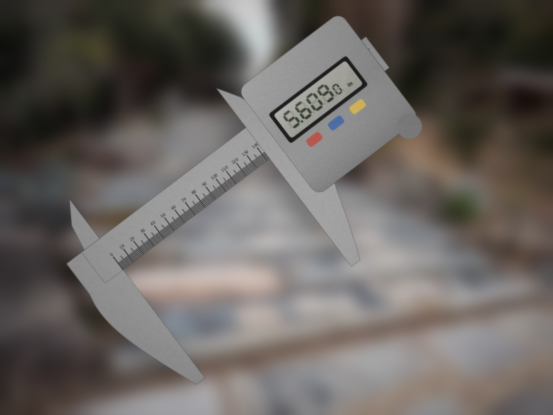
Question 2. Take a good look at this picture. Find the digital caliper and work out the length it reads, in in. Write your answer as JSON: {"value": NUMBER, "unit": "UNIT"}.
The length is {"value": 5.6090, "unit": "in"}
